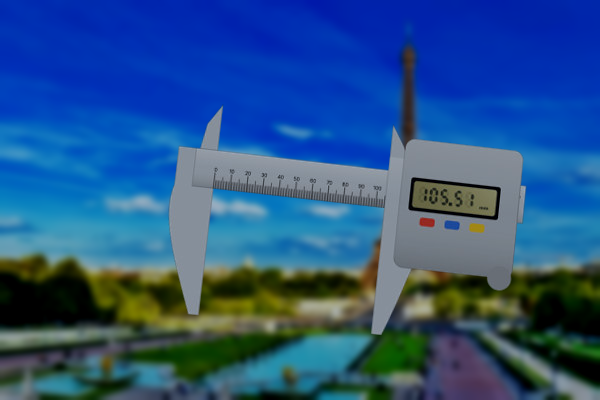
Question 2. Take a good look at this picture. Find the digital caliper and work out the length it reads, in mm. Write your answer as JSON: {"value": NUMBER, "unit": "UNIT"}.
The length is {"value": 105.51, "unit": "mm"}
